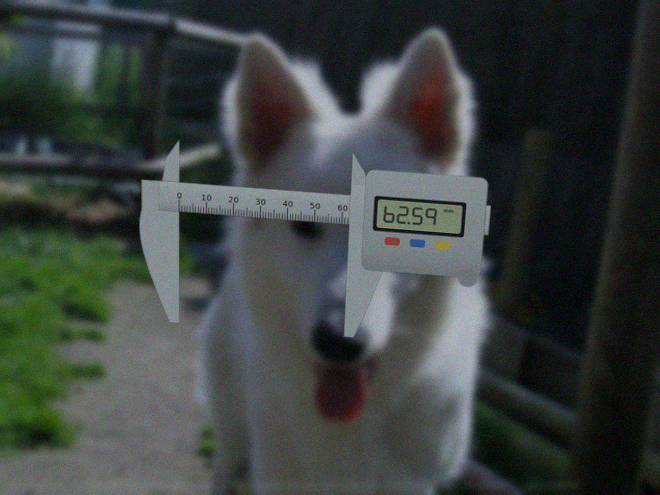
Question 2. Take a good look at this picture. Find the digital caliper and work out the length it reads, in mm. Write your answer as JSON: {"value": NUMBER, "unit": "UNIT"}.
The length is {"value": 62.59, "unit": "mm"}
